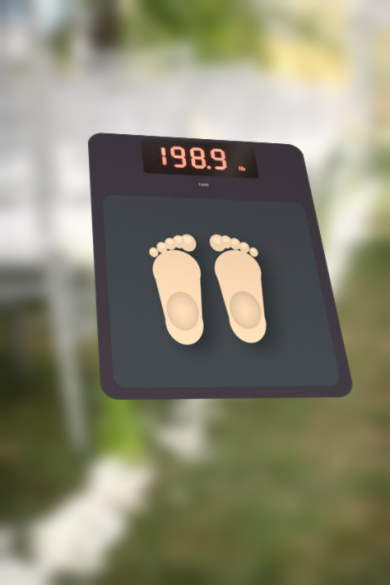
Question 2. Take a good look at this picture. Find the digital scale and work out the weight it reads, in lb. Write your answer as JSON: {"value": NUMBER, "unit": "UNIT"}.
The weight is {"value": 198.9, "unit": "lb"}
